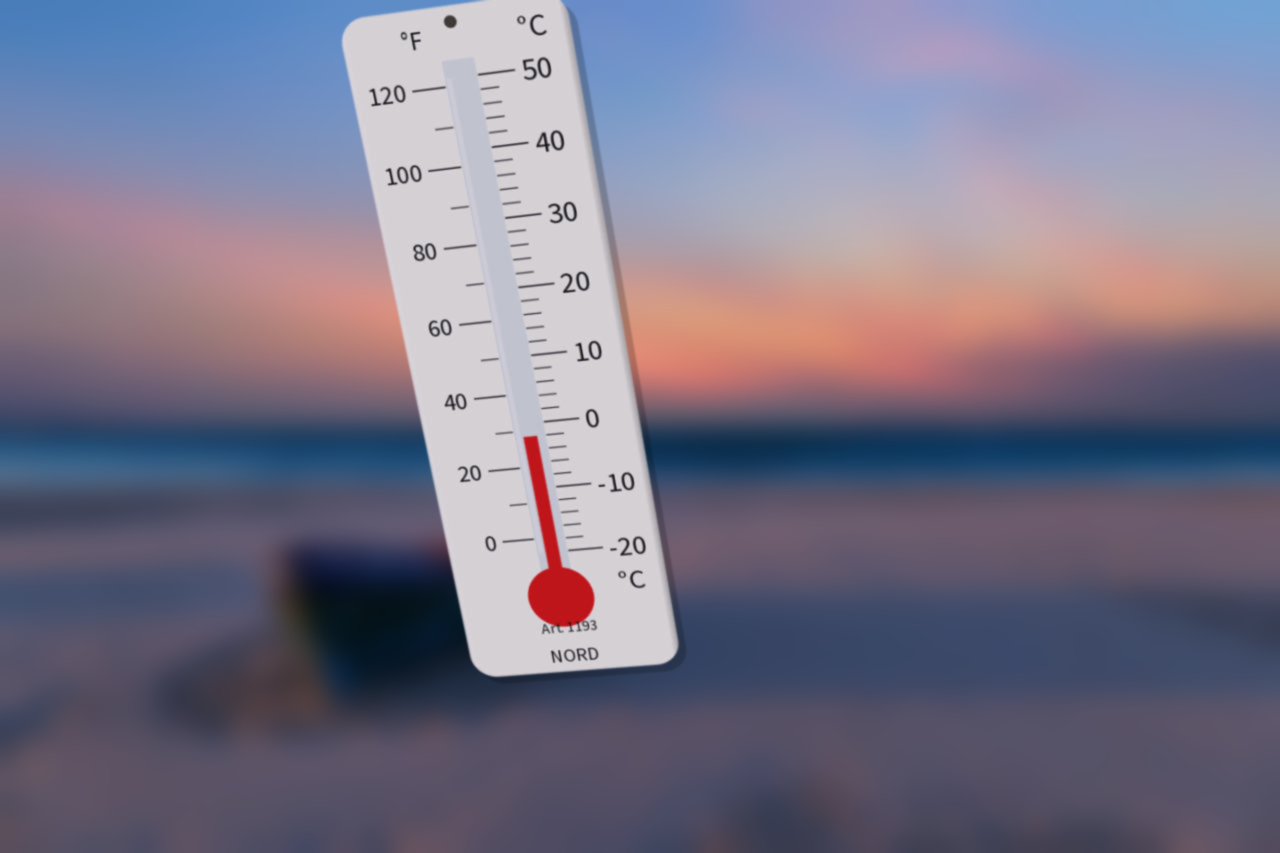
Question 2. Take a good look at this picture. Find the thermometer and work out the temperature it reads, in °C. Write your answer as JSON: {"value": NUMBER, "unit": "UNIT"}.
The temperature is {"value": -2, "unit": "°C"}
